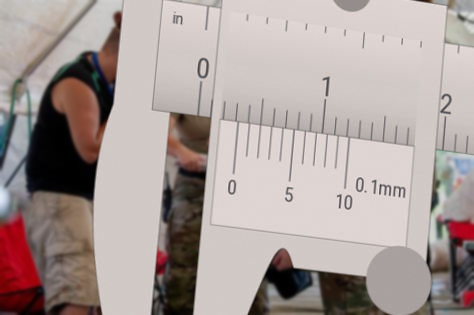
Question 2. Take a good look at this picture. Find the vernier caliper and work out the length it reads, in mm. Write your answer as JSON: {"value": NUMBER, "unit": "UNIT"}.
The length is {"value": 3.2, "unit": "mm"}
